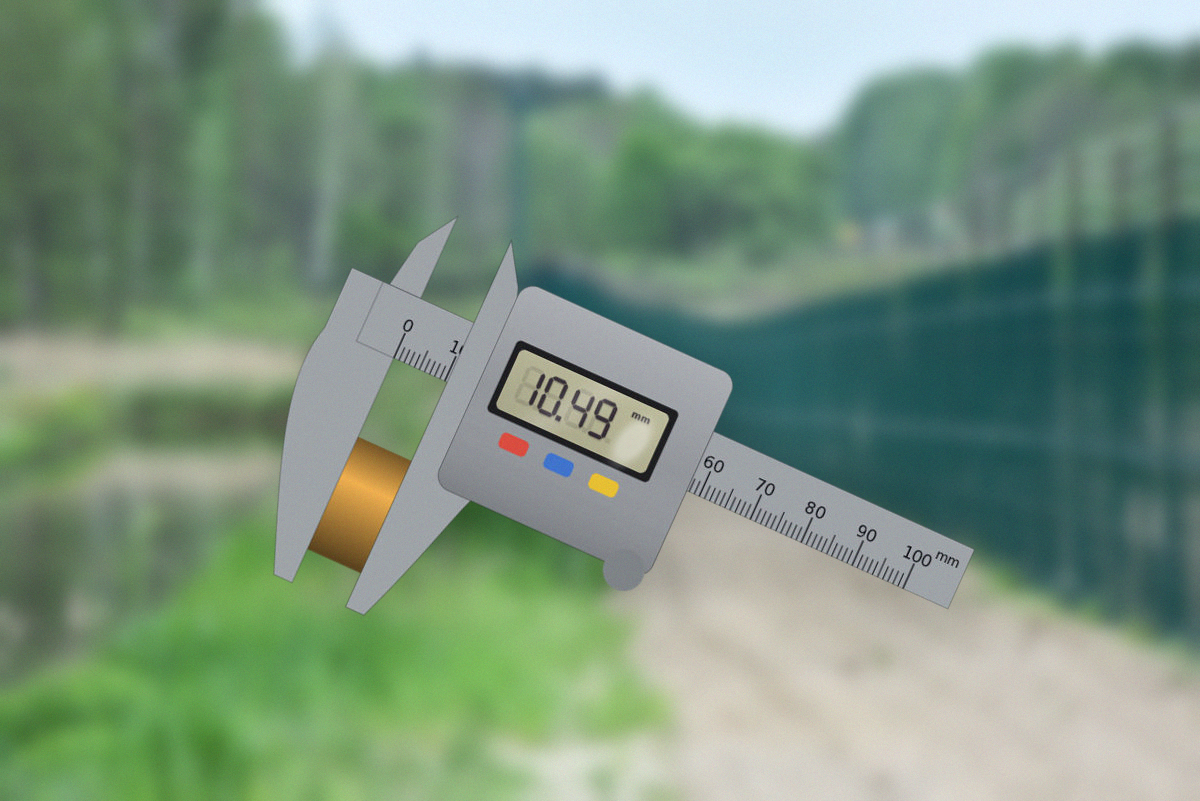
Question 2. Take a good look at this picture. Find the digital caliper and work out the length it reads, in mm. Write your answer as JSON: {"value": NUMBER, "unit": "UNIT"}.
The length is {"value": 10.49, "unit": "mm"}
